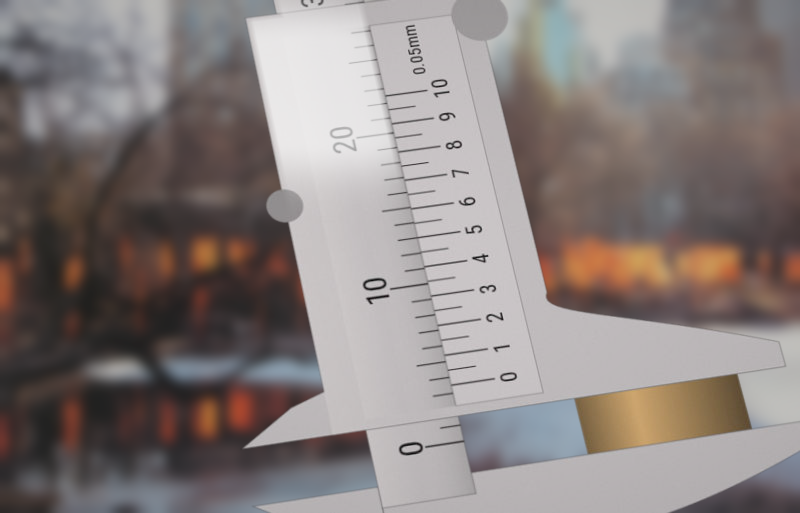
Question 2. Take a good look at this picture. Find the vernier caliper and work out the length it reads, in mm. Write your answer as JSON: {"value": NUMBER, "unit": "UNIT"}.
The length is {"value": 3.5, "unit": "mm"}
